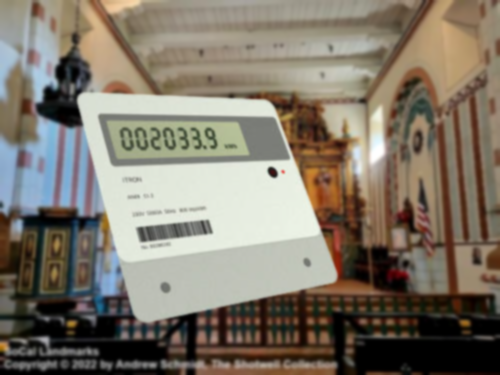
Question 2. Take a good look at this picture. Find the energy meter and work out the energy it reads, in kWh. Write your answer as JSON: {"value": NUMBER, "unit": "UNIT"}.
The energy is {"value": 2033.9, "unit": "kWh"}
